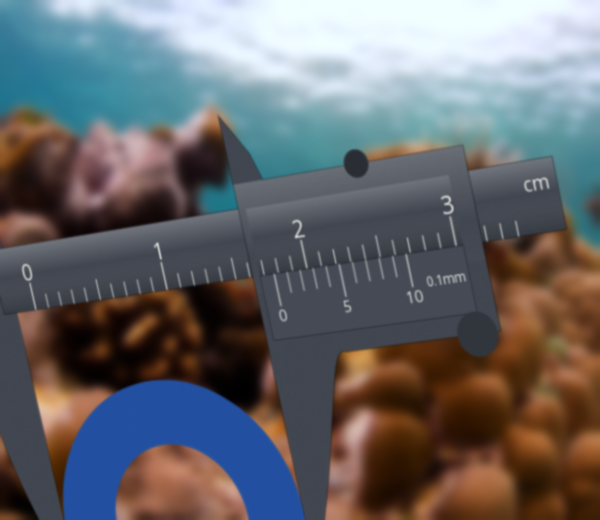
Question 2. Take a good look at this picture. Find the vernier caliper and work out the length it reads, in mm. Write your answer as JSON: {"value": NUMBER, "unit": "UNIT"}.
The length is {"value": 17.7, "unit": "mm"}
